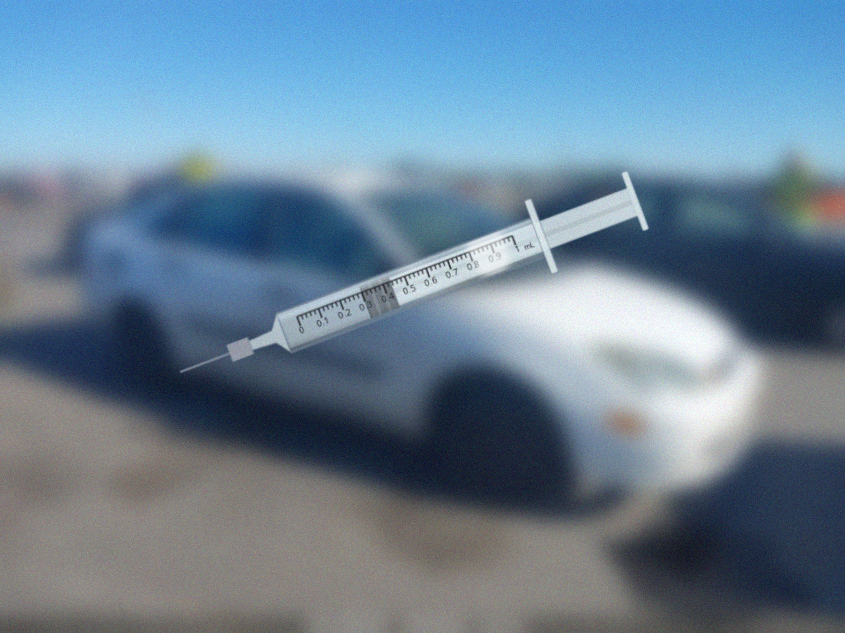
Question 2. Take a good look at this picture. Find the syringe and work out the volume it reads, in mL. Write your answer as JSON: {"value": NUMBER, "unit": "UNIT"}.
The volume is {"value": 0.3, "unit": "mL"}
